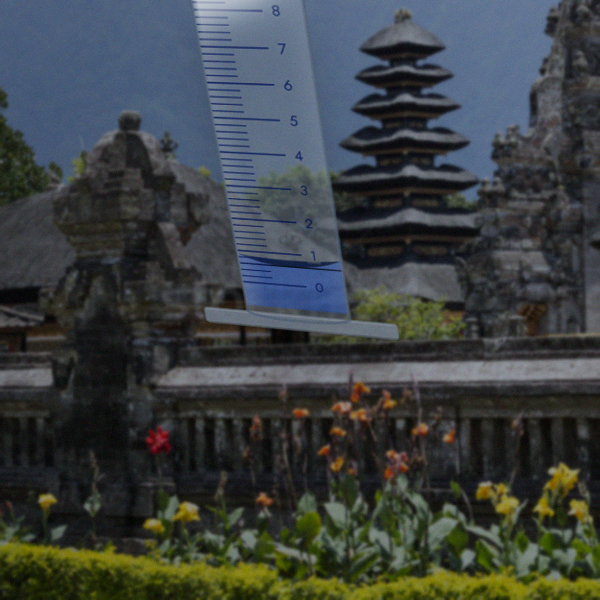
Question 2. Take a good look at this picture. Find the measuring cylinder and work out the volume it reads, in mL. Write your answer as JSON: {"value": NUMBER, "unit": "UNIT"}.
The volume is {"value": 0.6, "unit": "mL"}
